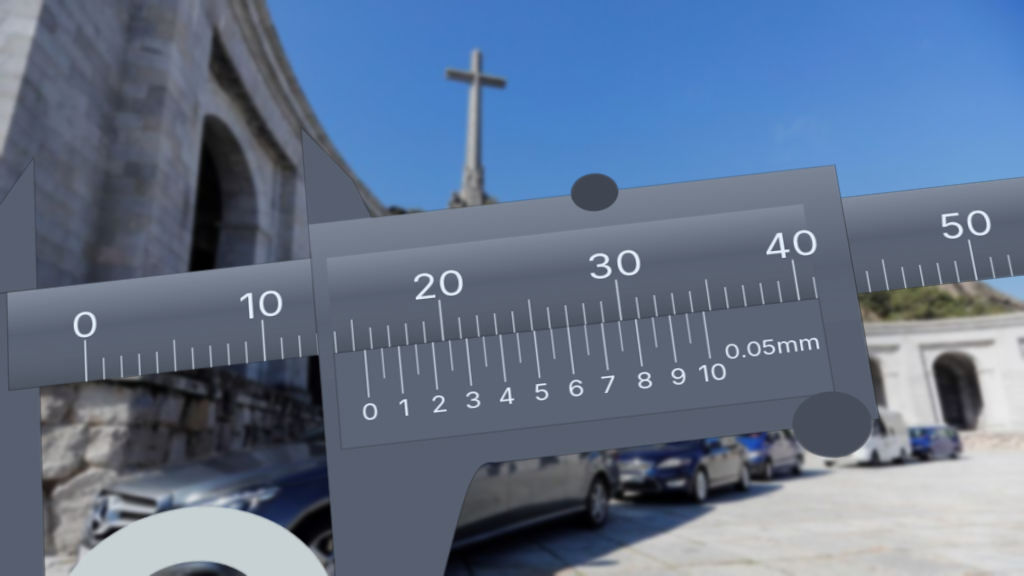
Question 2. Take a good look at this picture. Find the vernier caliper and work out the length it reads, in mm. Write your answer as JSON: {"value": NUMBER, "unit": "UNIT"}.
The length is {"value": 15.6, "unit": "mm"}
